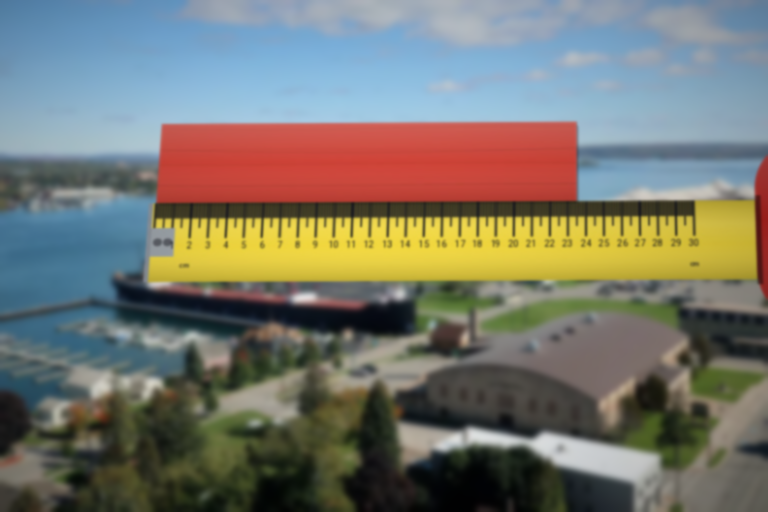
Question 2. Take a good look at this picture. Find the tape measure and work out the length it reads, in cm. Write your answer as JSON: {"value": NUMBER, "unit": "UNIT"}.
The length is {"value": 23.5, "unit": "cm"}
